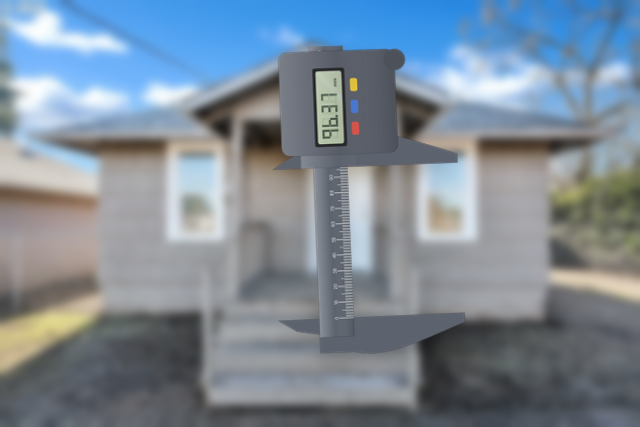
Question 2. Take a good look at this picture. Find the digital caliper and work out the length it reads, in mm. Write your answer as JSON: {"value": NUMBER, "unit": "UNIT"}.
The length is {"value": 96.37, "unit": "mm"}
